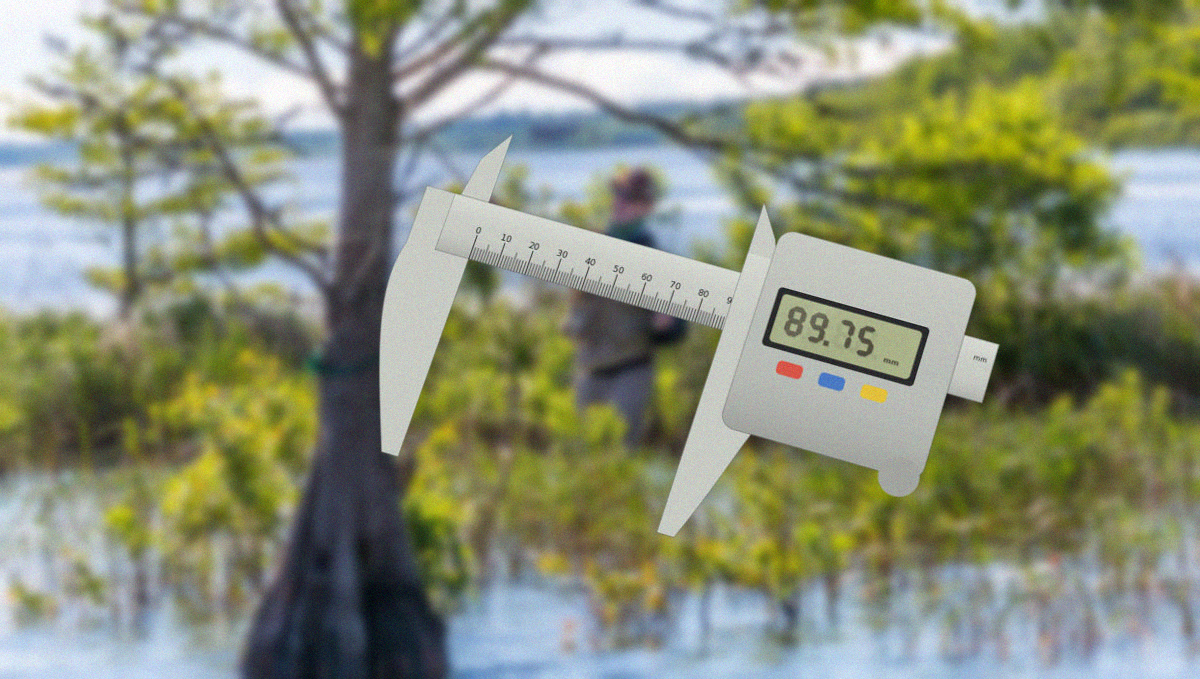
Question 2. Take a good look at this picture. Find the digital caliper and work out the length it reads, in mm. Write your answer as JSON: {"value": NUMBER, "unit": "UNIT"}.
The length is {"value": 89.75, "unit": "mm"}
